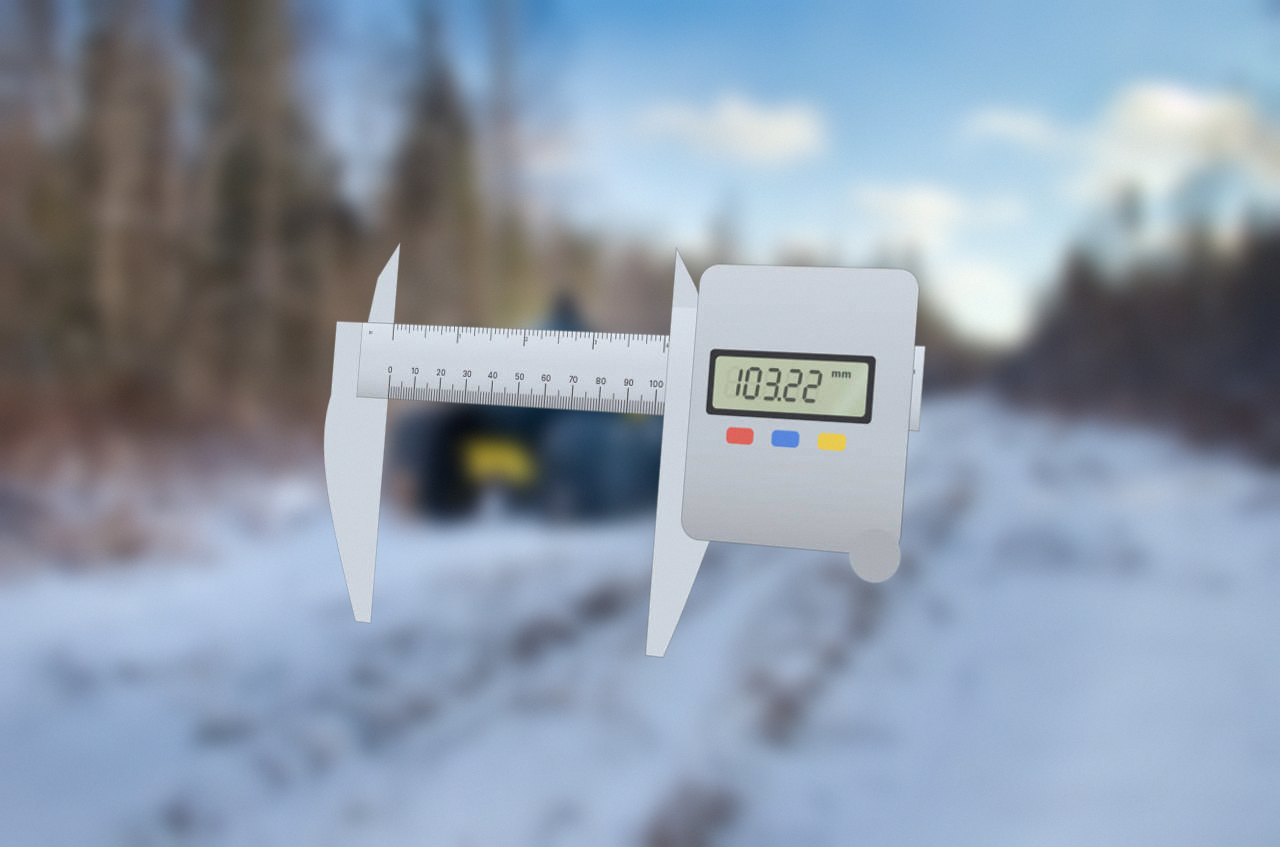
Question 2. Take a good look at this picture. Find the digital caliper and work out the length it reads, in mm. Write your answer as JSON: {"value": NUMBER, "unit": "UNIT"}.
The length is {"value": 103.22, "unit": "mm"}
